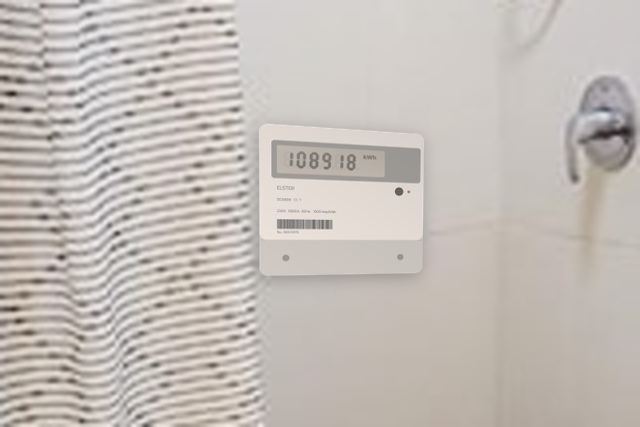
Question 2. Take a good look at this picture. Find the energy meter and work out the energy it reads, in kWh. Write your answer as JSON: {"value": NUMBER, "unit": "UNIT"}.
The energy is {"value": 108918, "unit": "kWh"}
